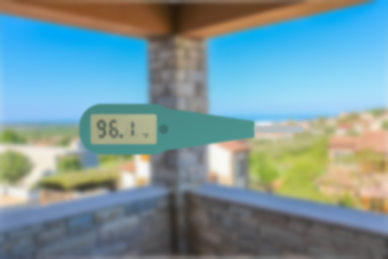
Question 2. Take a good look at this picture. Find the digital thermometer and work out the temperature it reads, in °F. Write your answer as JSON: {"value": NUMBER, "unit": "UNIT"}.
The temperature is {"value": 96.1, "unit": "°F"}
